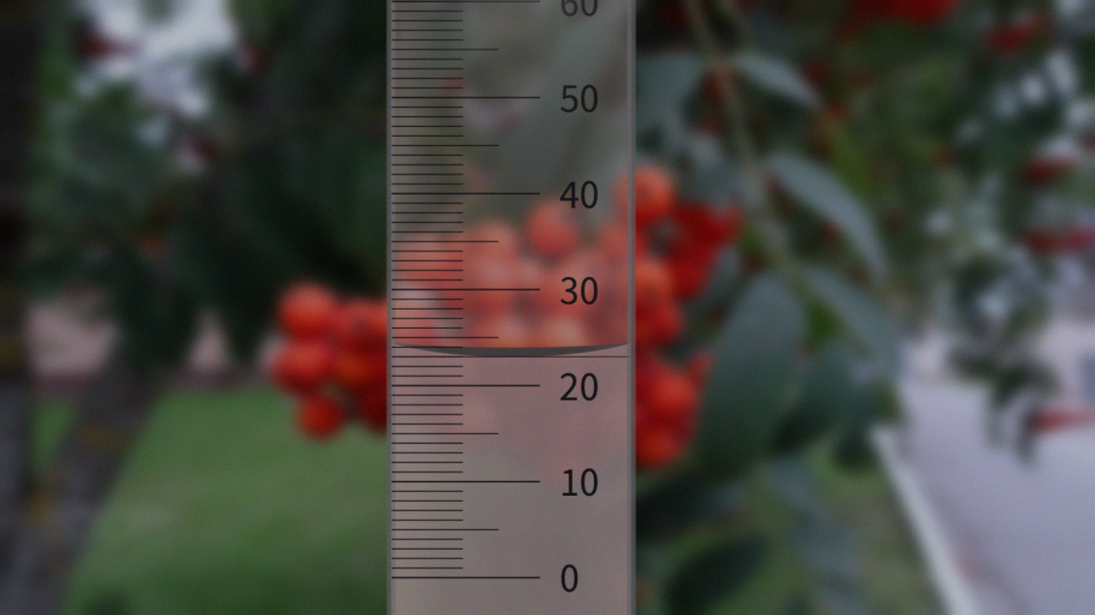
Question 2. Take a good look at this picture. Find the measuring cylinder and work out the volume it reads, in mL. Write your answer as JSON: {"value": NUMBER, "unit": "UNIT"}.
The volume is {"value": 23, "unit": "mL"}
